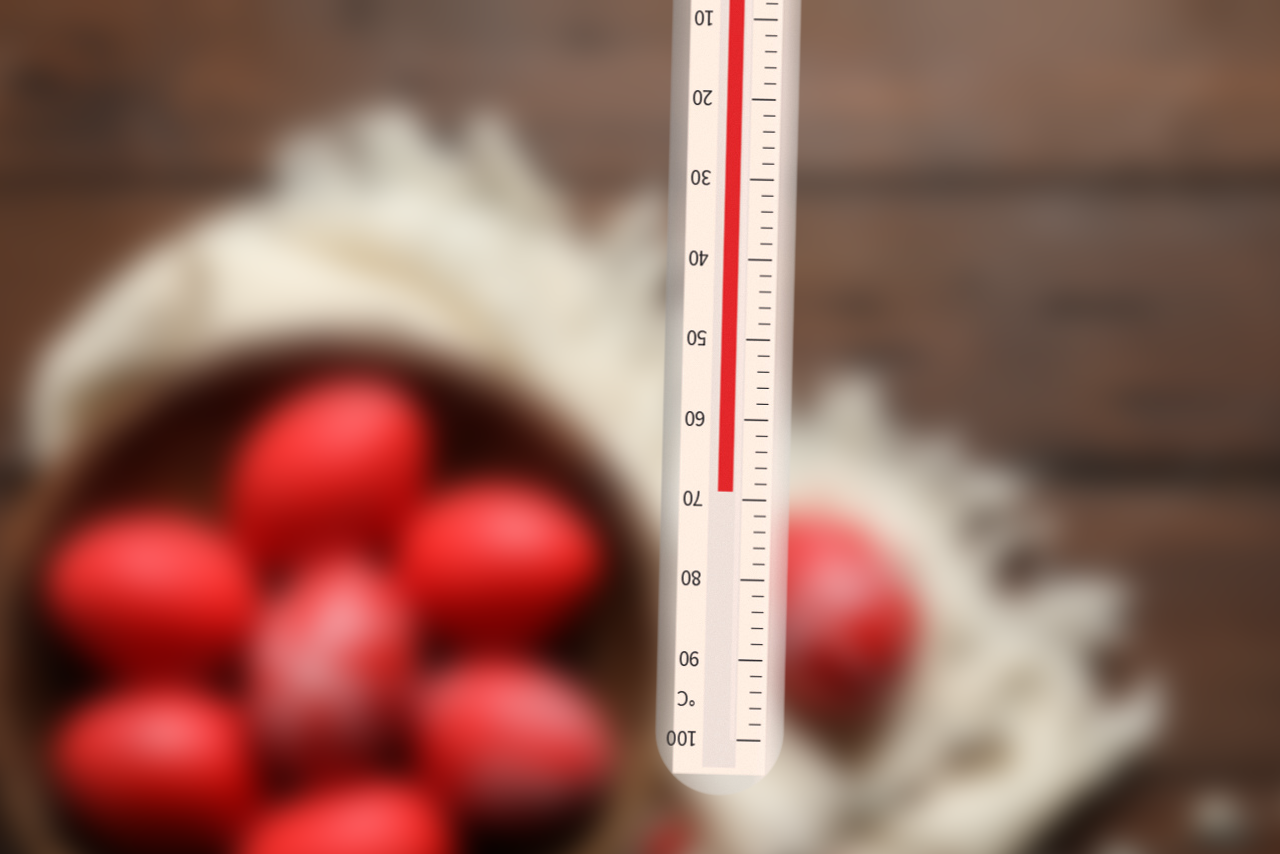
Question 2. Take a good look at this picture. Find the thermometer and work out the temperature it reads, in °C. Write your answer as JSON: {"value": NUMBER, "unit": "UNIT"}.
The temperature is {"value": 69, "unit": "°C"}
